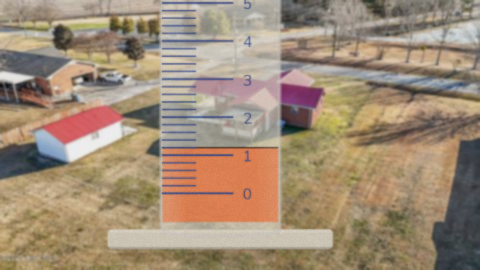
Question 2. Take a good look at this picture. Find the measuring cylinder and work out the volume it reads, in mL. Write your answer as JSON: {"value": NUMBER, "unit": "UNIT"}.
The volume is {"value": 1.2, "unit": "mL"}
